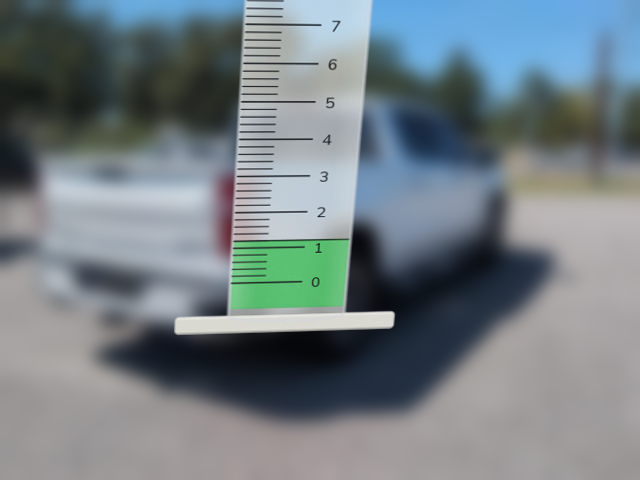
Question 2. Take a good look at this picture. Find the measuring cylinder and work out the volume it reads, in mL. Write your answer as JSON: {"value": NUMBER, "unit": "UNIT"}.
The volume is {"value": 1.2, "unit": "mL"}
